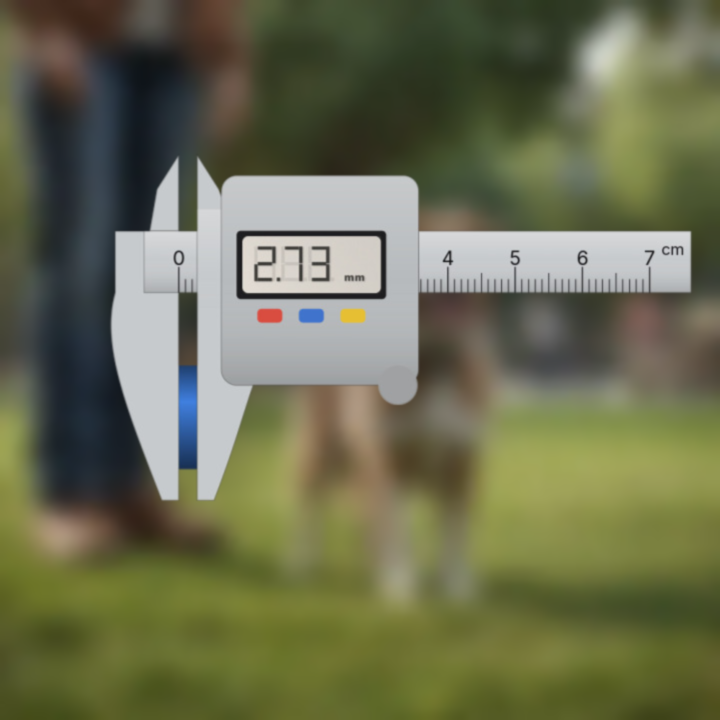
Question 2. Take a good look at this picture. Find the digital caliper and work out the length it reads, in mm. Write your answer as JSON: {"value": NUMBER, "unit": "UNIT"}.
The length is {"value": 2.73, "unit": "mm"}
